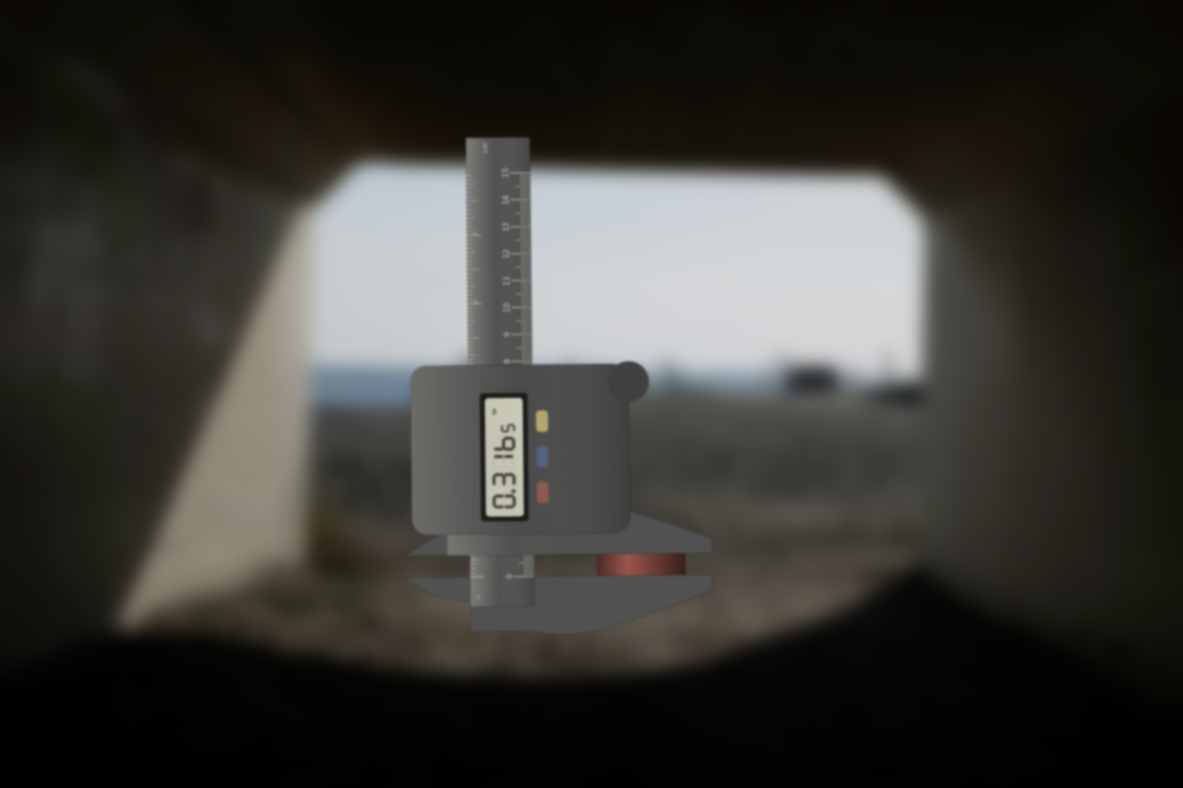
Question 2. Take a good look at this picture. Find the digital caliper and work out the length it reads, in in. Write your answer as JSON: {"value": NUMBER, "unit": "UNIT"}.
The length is {"value": 0.3165, "unit": "in"}
